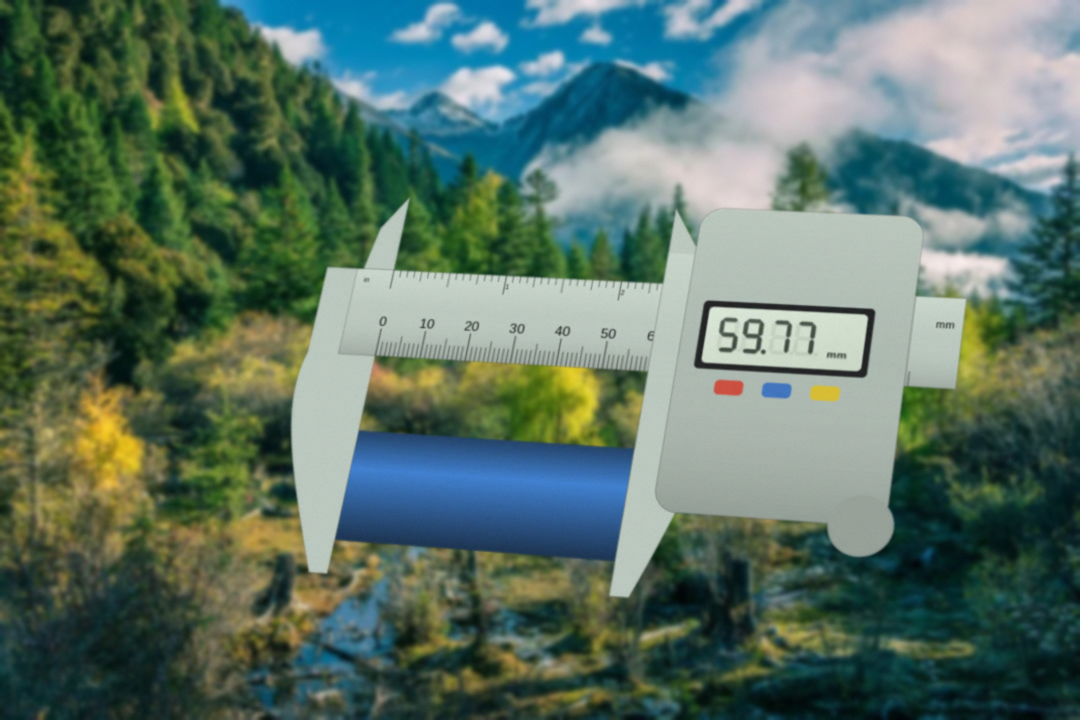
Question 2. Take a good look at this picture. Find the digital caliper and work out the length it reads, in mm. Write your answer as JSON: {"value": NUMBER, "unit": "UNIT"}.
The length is {"value": 59.77, "unit": "mm"}
